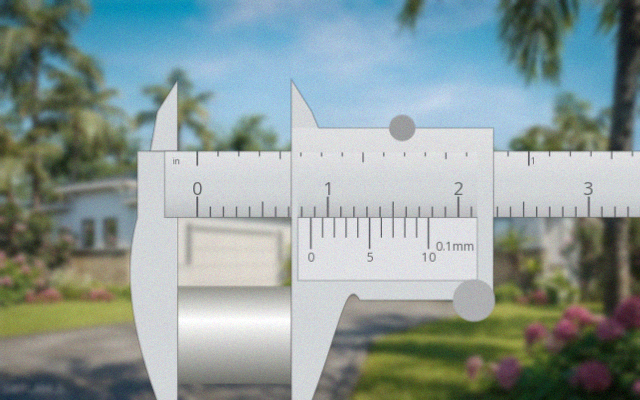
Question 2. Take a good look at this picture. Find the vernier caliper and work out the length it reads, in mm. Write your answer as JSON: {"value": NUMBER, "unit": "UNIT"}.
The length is {"value": 8.7, "unit": "mm"}
